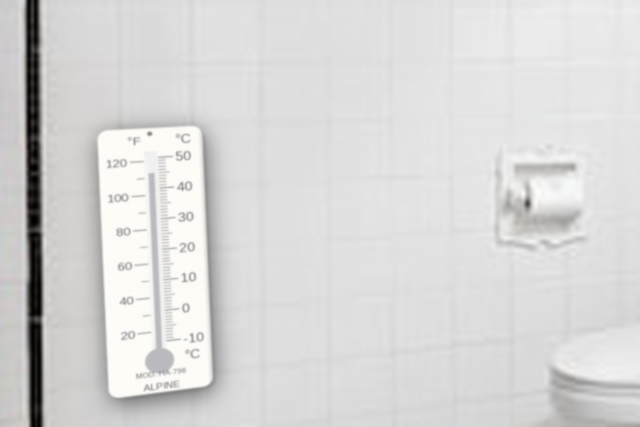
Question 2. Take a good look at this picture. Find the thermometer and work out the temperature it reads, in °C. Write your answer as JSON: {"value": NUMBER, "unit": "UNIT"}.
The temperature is {"value": 45, "unit": "°C"}
